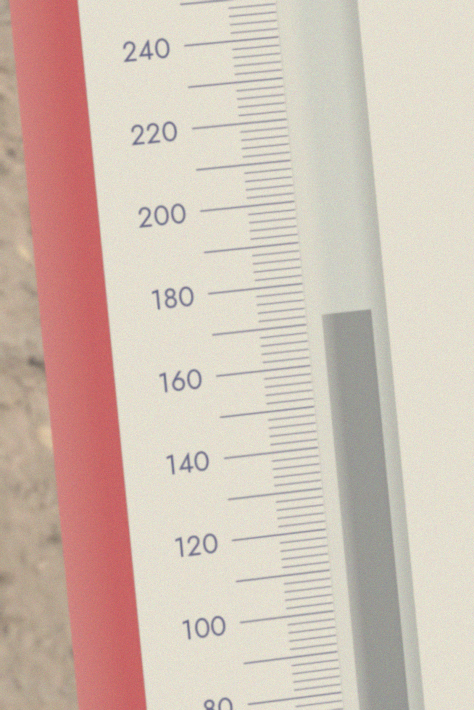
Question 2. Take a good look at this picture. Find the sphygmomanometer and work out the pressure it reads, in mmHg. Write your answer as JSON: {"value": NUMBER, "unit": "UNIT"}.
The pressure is {"value": 172, "unit": "mmHg"}
